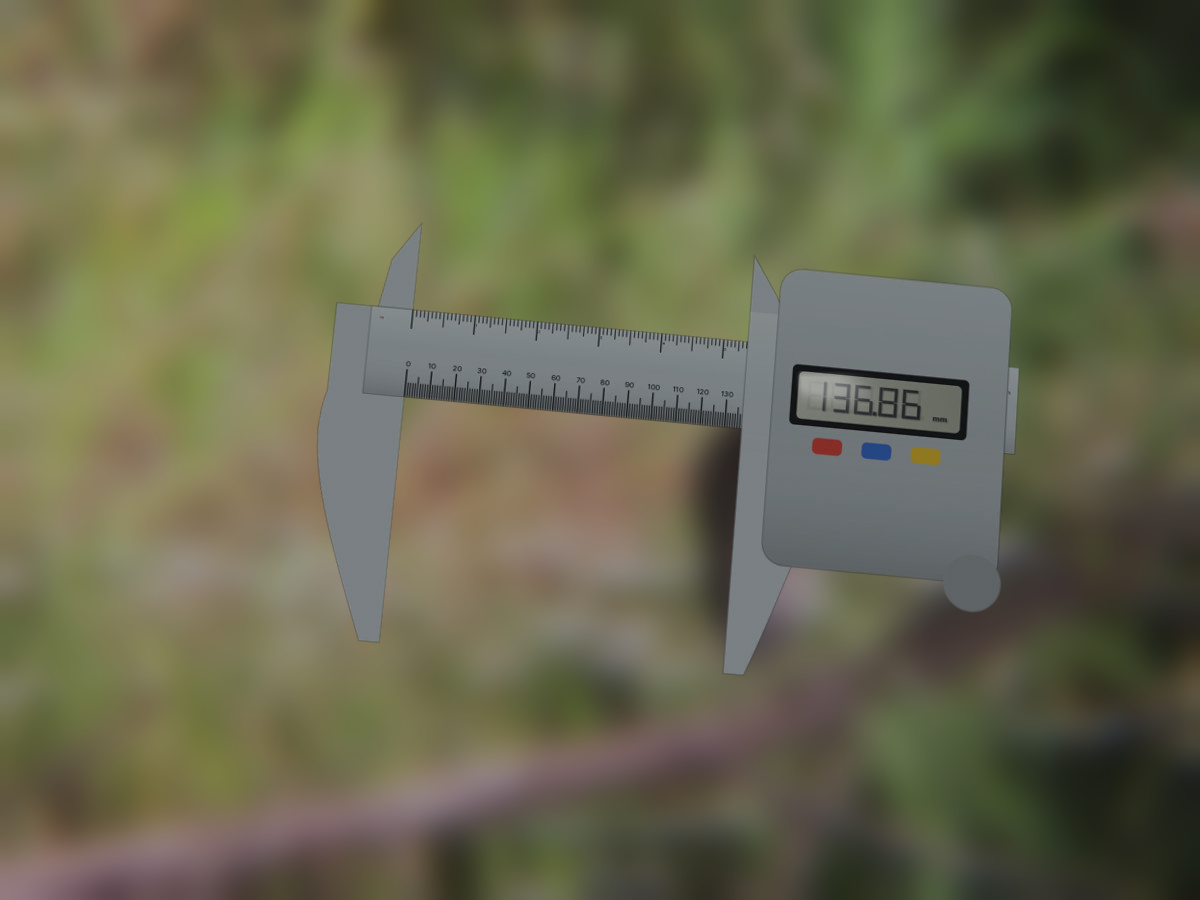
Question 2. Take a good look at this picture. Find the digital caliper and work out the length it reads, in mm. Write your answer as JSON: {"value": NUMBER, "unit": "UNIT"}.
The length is {"value": 136.86, "unit": "mm"}
